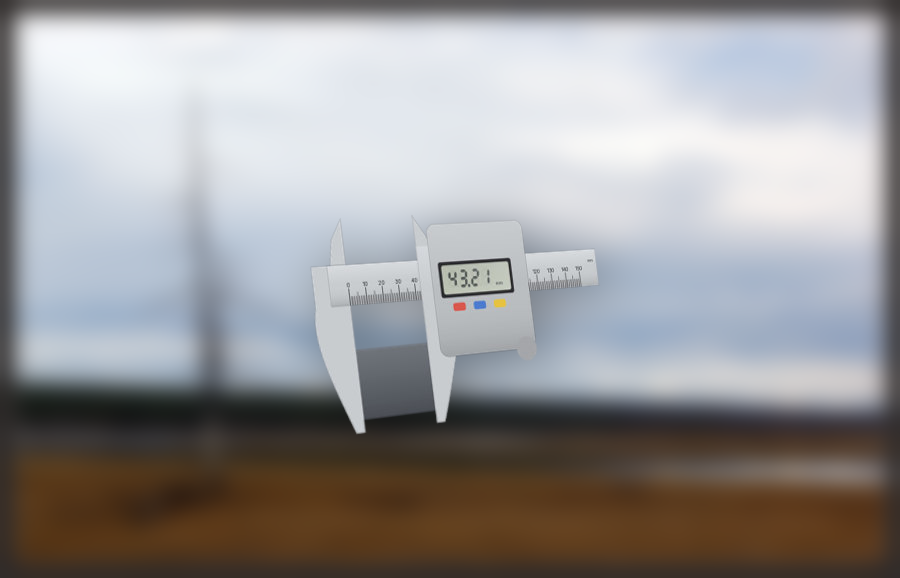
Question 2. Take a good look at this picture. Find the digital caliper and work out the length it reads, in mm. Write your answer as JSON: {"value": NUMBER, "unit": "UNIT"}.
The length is {"value": 43.21, "unit": "mm"}
